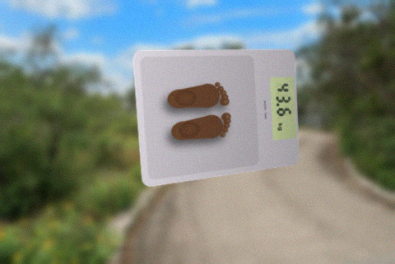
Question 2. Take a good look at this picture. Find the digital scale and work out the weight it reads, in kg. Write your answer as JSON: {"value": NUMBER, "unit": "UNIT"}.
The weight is {"value": 43.6, "unit": "kg"}
